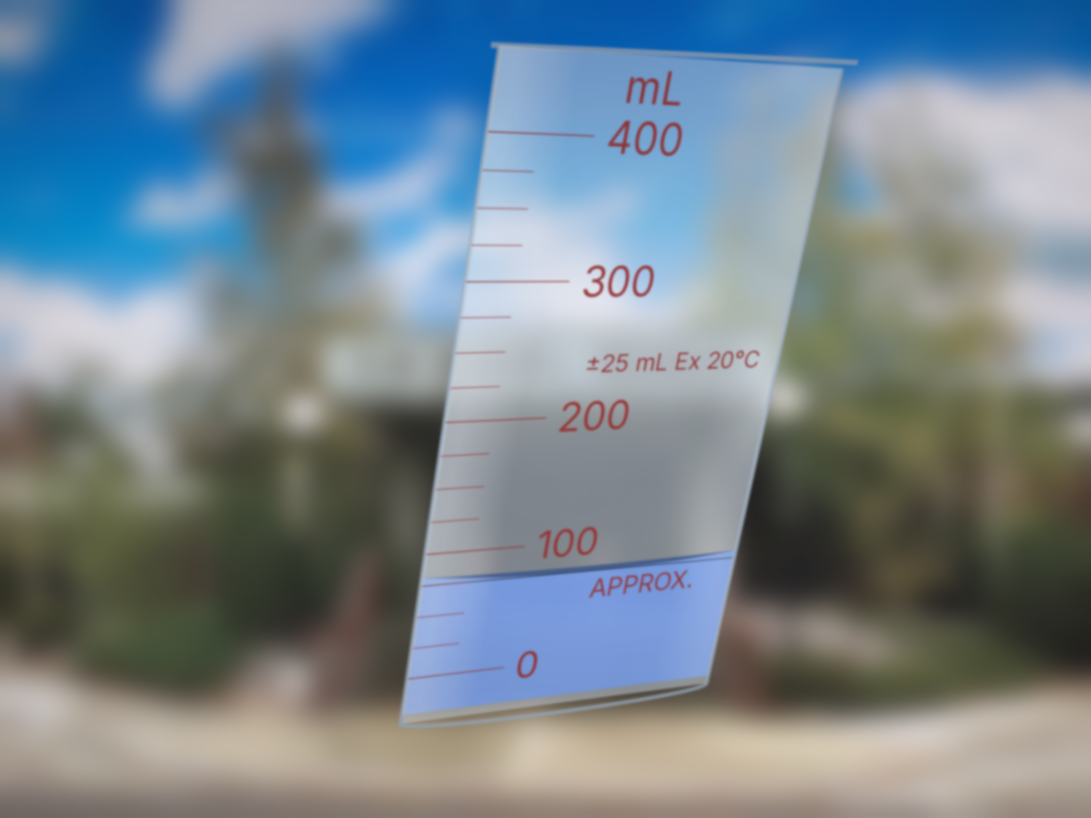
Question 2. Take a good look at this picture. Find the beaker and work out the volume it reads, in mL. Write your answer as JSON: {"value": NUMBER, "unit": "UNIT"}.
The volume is {"value": 75, "unit": "mL"}
